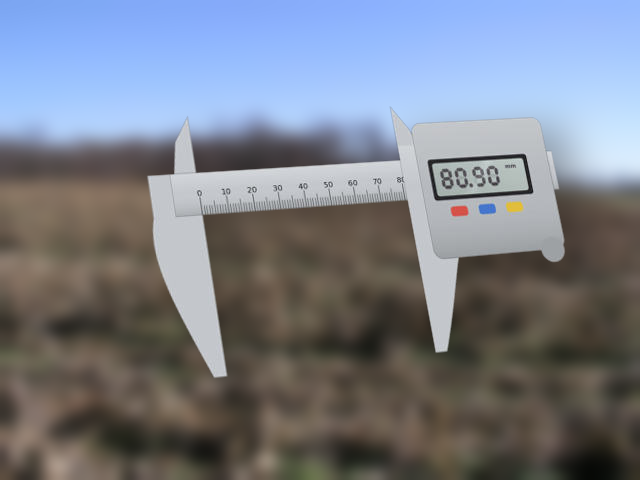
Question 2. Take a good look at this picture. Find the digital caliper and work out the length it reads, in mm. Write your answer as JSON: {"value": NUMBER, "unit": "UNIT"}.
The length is {"value": 80.90, "unit": "mm"}
